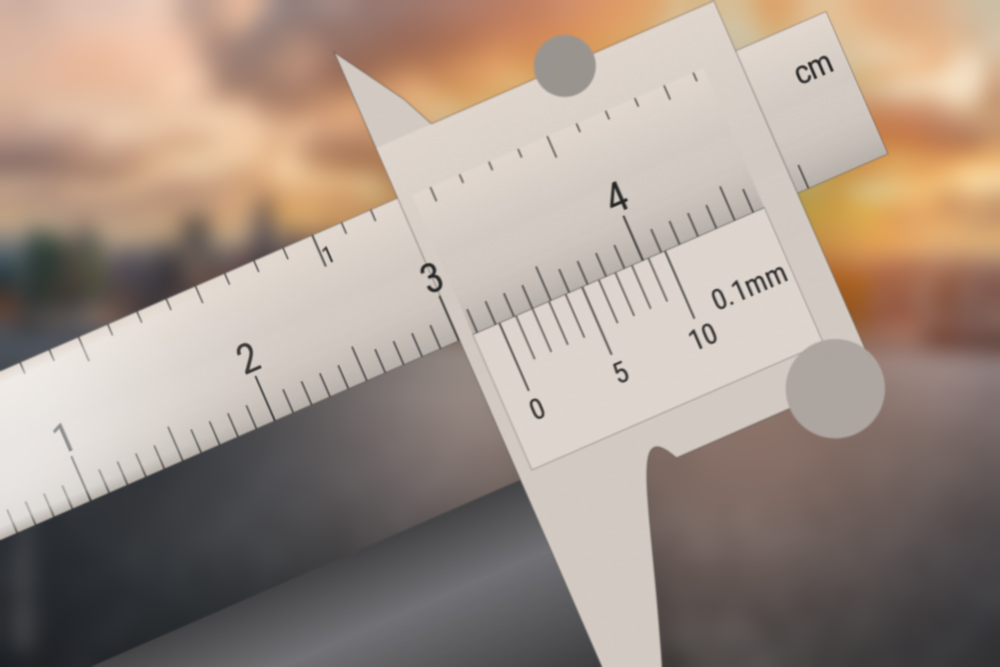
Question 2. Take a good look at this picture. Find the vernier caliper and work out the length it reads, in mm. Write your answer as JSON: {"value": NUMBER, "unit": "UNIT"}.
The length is {"value": 32.2, "unit": "mm"}
